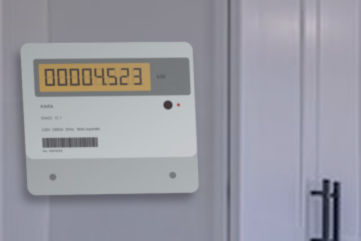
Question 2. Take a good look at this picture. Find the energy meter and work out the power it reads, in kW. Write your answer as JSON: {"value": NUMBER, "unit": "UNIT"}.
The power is {"value": 4.523, "unit": "kW"}
